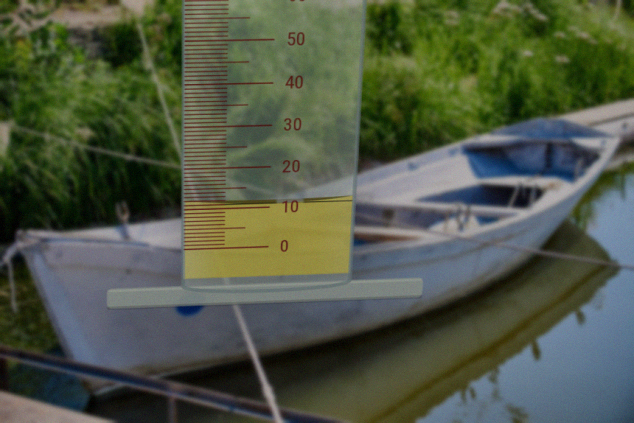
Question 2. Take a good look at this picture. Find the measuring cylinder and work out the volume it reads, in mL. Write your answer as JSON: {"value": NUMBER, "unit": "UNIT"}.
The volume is {"value": 11, "unit": "mL"}
